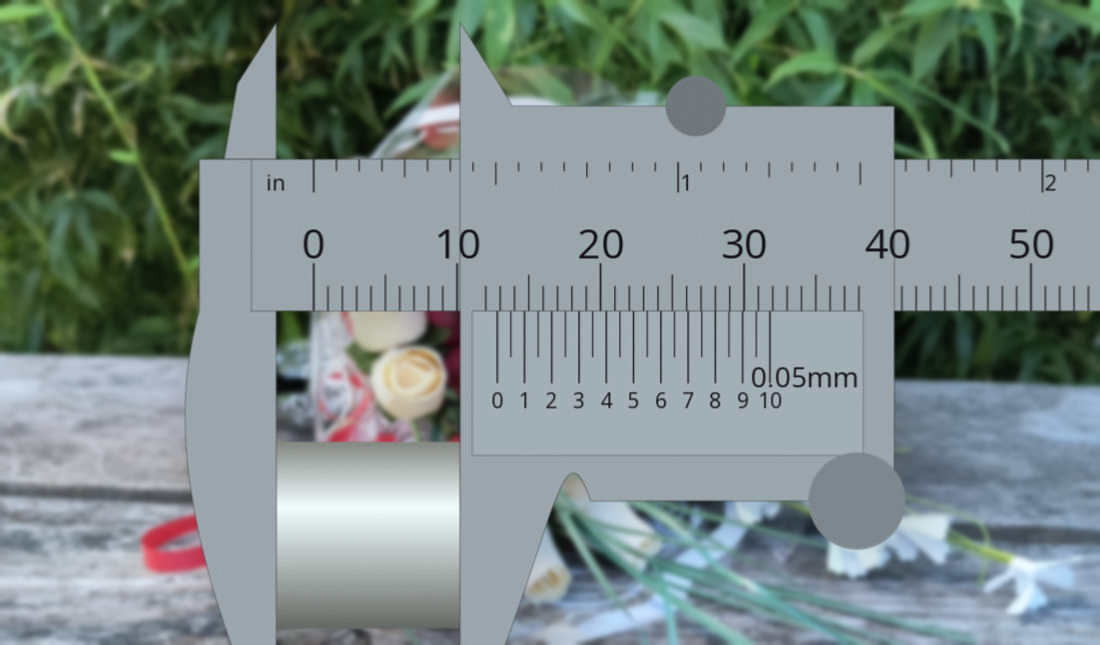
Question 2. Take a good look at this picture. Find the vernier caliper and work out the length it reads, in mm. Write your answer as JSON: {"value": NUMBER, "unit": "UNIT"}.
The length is {"value": 12.8, "unit": "mm"}
